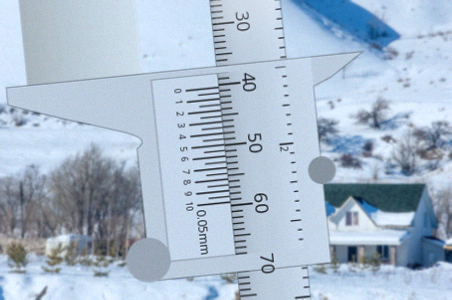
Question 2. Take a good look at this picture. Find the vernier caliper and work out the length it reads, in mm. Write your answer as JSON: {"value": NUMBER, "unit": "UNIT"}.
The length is {"value": 40.4, "unit": "mm"}
